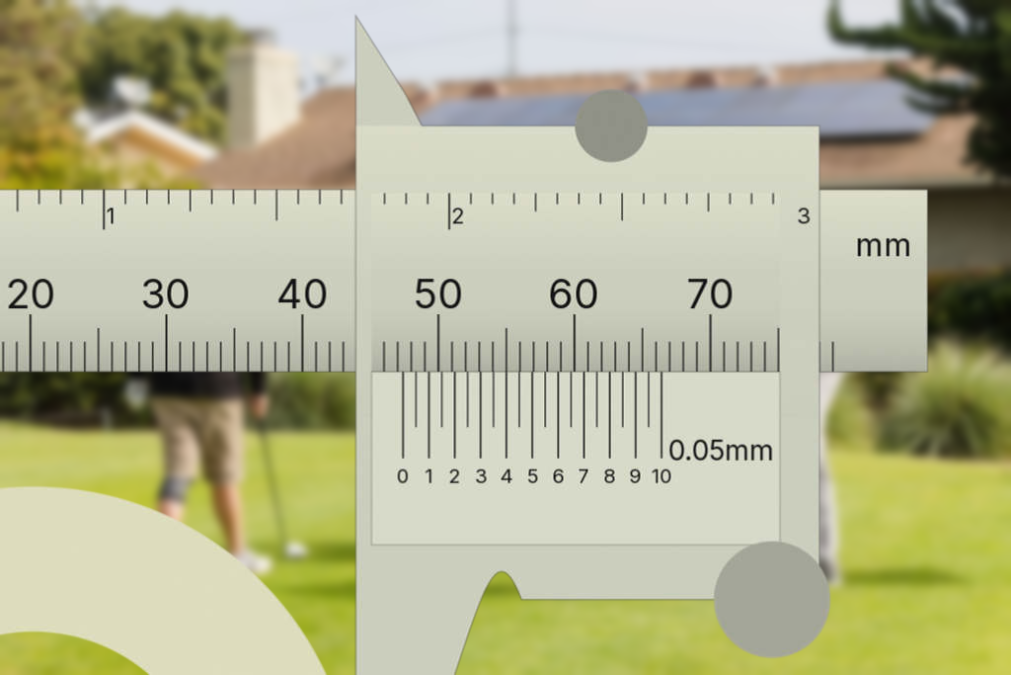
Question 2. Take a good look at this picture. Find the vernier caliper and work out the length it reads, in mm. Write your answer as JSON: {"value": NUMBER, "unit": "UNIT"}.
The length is {"value": 47.4, "unit": "mm"}
